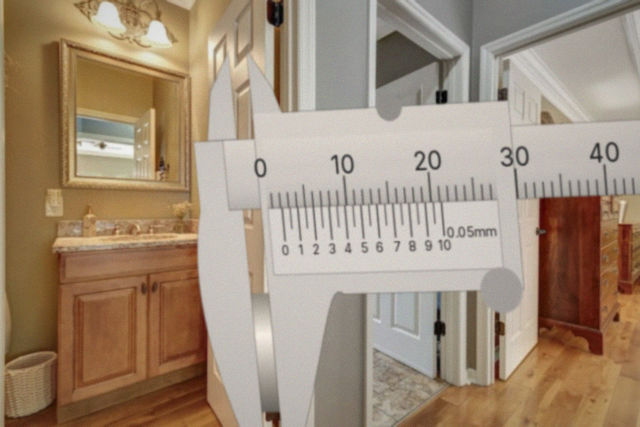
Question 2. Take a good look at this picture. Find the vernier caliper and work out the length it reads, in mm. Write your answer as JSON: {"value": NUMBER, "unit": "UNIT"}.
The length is {"value": 2.2, "unit": "mm"}
